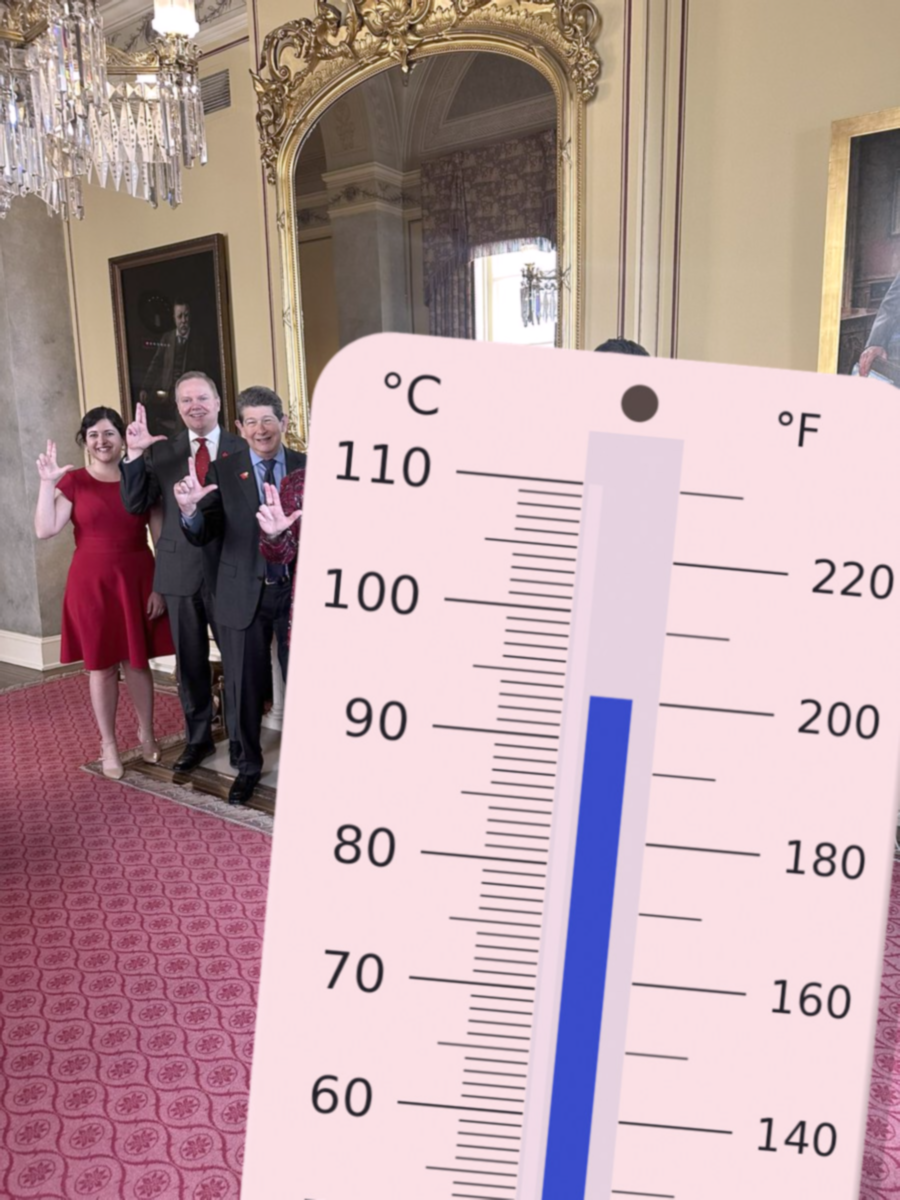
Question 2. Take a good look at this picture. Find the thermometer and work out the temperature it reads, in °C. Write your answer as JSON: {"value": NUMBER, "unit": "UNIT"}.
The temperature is {"value": 93.5, "unit": "°C"}
